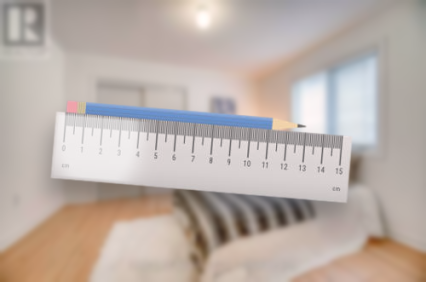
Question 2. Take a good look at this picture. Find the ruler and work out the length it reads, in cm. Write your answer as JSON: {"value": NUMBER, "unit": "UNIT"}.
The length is {"value": 13, "unit": "cm"}
